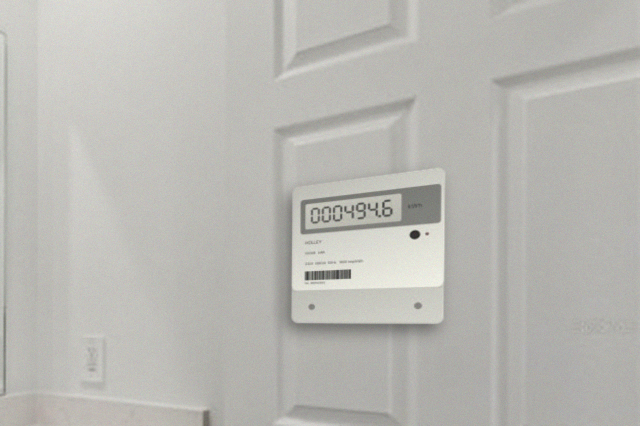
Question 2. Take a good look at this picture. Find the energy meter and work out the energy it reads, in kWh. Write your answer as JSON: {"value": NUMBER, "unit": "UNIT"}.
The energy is {"value": 494.6, "unit": "kWh"}
